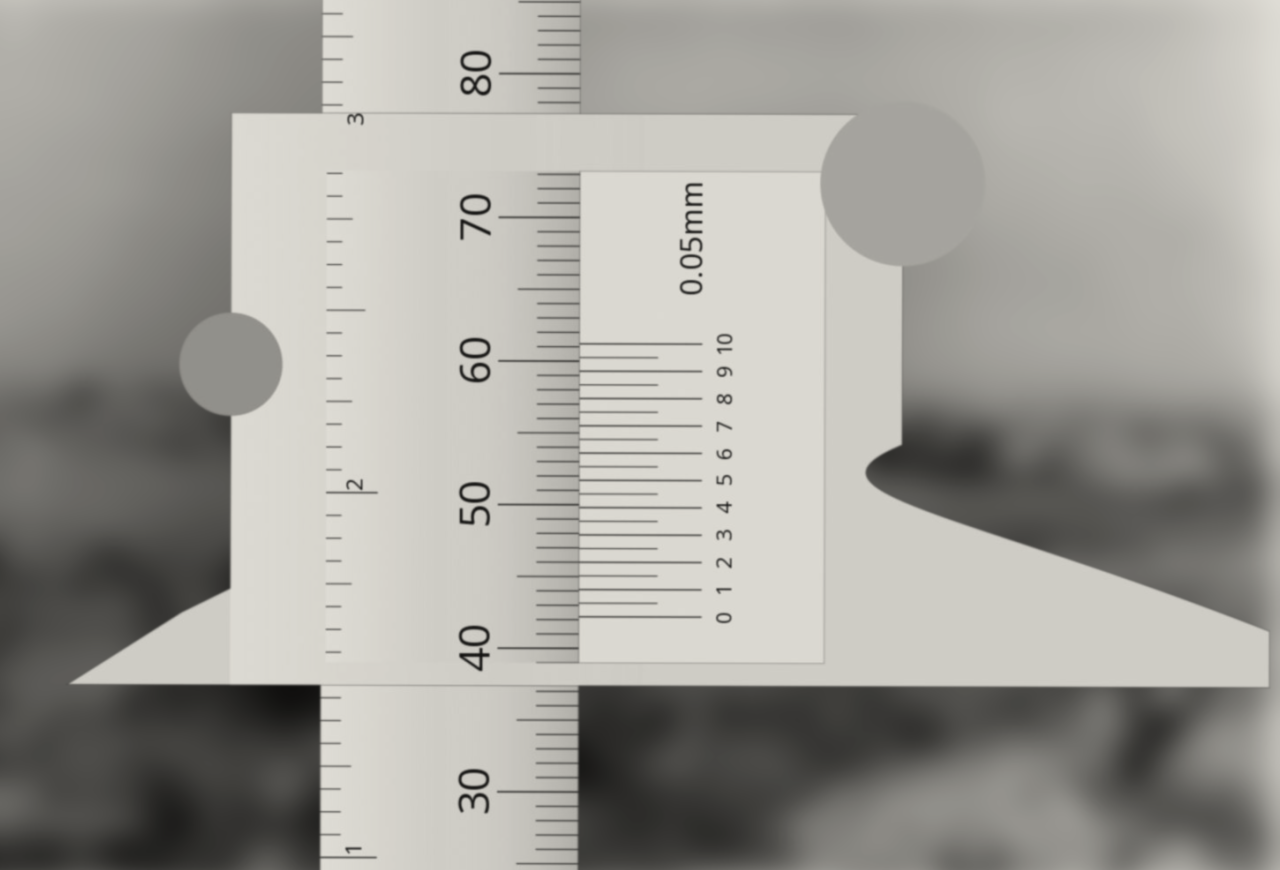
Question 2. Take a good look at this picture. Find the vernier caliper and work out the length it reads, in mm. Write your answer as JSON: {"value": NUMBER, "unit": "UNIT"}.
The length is {"value": 42.2, "unit": "mm"}
